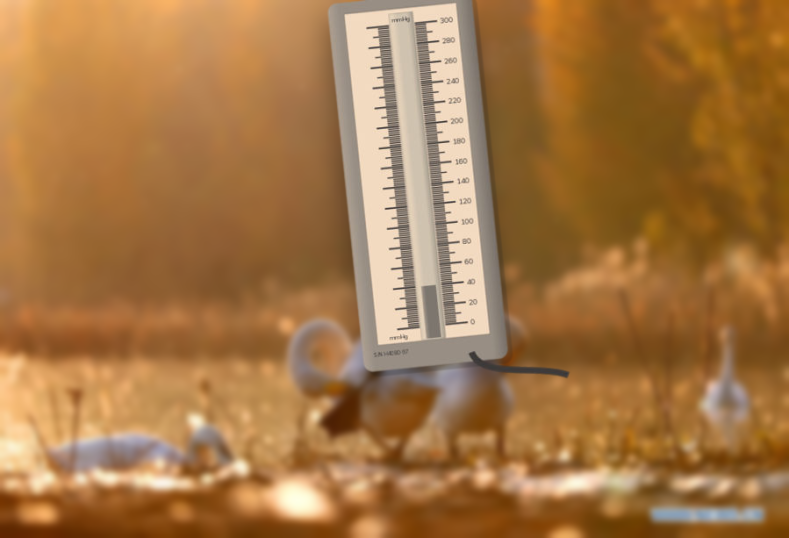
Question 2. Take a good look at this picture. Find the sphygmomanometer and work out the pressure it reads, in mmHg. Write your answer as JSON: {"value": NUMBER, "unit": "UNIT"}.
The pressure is {"value": 40, "unit": "mmHg"}
